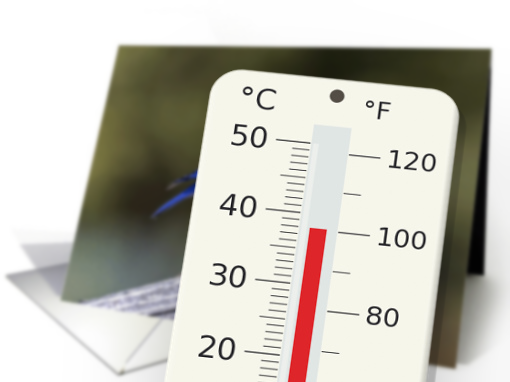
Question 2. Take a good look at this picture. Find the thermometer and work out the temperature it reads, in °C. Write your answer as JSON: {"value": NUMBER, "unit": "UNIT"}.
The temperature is {"value": 38, "unit": "°C"}
